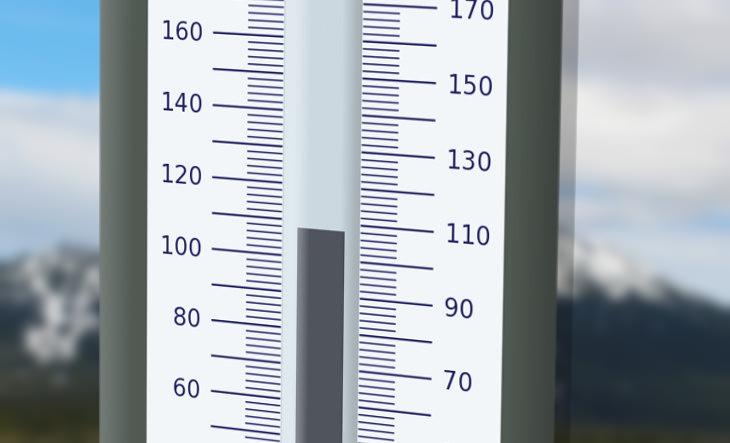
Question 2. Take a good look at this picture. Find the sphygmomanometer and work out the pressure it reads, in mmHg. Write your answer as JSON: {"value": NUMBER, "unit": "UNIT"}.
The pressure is {"value": 108, "unit": "mmHg"}
